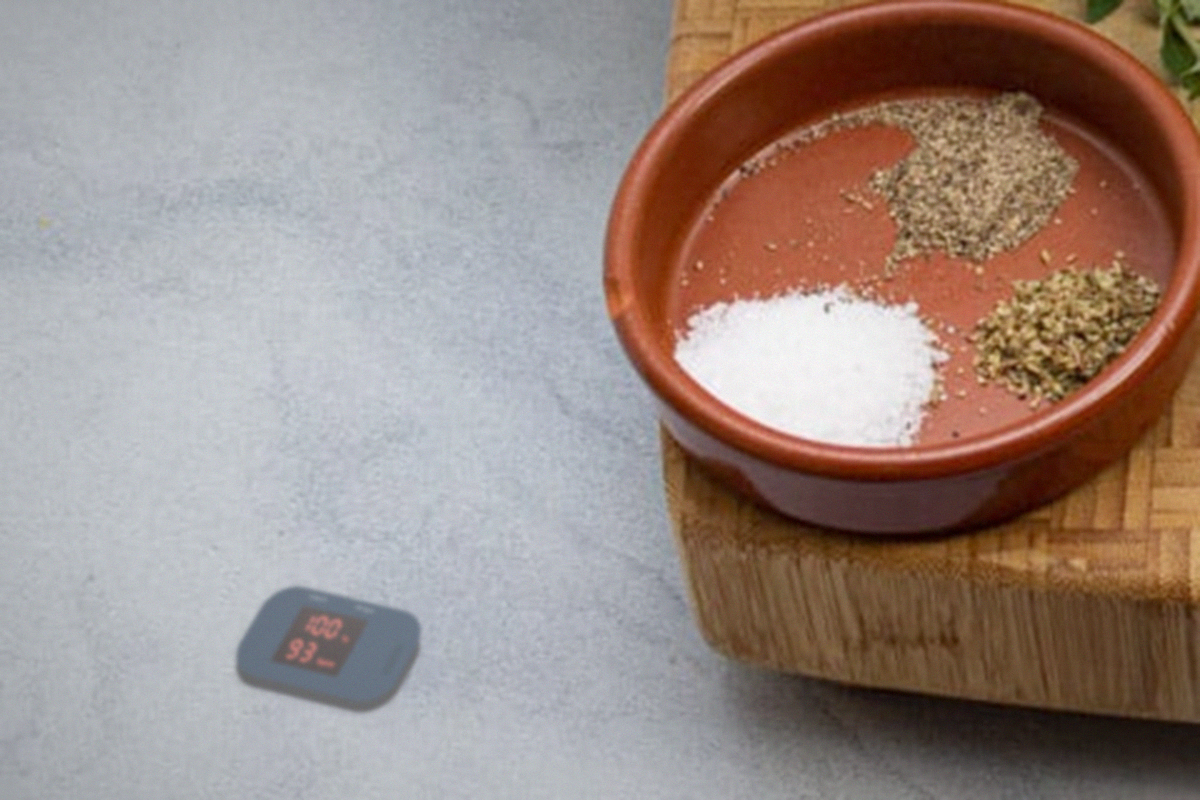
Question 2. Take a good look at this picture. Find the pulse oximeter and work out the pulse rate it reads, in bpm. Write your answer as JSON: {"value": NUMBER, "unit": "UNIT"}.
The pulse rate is {"value": 93, "unit": "bpm"}
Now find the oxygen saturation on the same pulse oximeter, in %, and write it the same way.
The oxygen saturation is {"value": 100, "unit": "%"}
